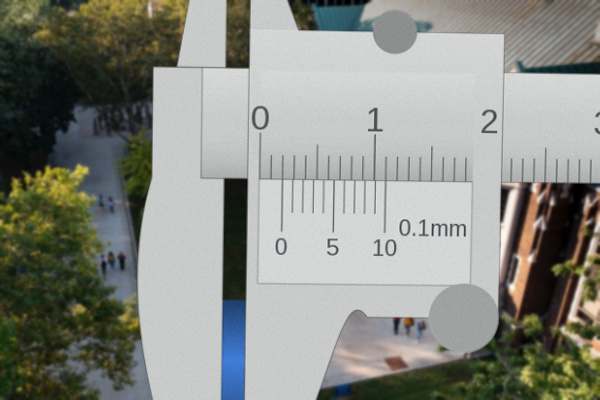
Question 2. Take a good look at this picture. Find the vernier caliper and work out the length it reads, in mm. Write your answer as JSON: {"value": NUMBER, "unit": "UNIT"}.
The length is {"value": 2.0, "unit": "mm"}
